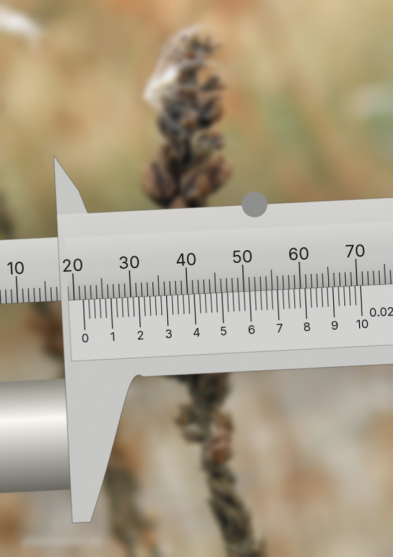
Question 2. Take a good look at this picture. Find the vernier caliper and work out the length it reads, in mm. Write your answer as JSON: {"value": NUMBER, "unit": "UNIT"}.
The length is {"value": 21.6, "unit": "mm"}
